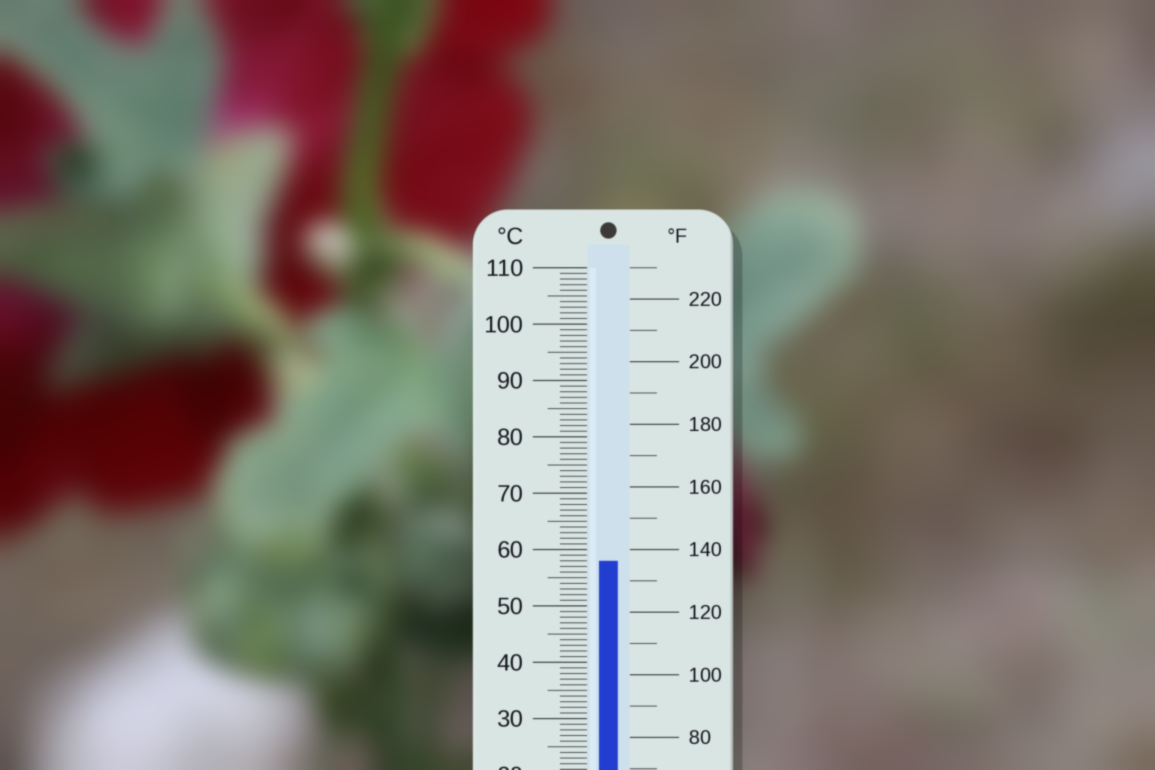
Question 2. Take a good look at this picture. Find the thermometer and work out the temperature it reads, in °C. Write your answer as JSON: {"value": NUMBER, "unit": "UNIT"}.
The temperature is {"value": 58, "unit": "°C"}
